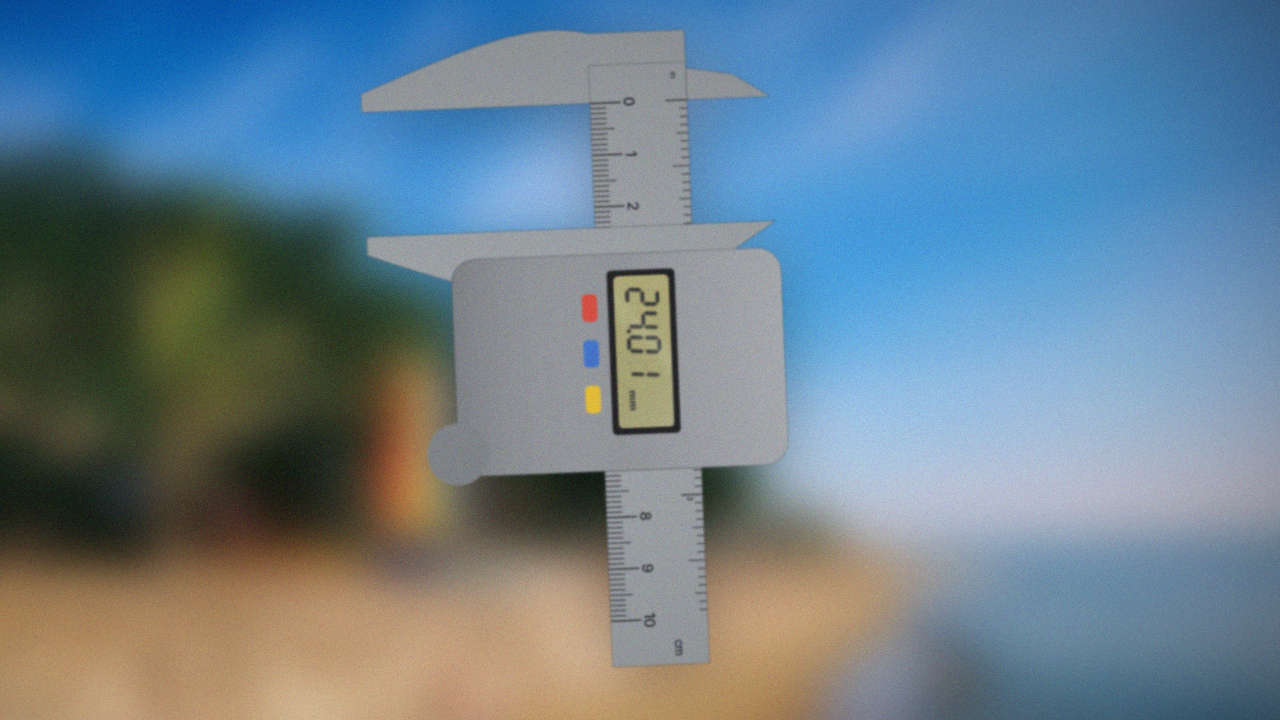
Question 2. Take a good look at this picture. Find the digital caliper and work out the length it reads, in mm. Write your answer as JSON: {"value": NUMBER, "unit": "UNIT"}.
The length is {"value": 24.01, "unit": "mm"}
